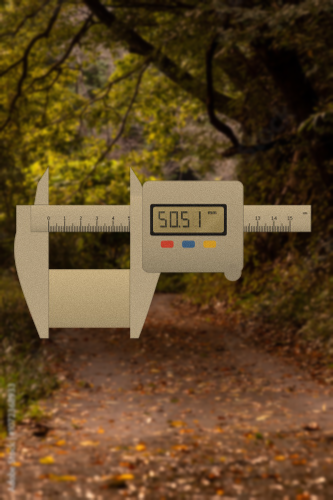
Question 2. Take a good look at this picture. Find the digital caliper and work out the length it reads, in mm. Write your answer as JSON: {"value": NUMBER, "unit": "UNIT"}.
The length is {"value": 50.51, "unit": "mm"}
